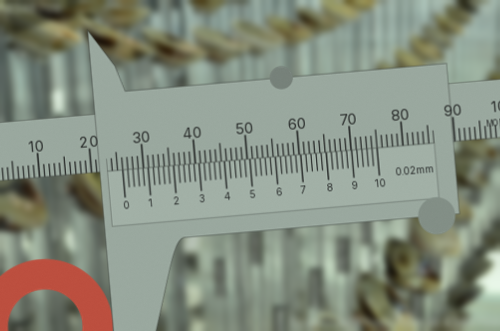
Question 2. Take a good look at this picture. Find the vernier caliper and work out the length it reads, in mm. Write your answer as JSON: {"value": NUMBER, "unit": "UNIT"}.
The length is {"value": 26.0, "unit": "mm"}
